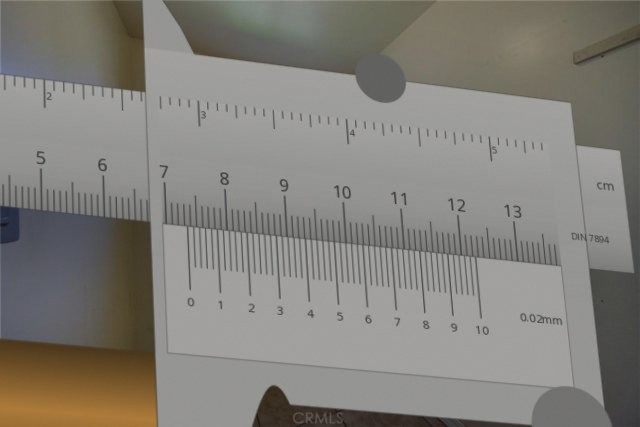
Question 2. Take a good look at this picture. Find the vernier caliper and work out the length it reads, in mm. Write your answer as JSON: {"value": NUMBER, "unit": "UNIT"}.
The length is {"value": 73.5, "unit": "mm"}
